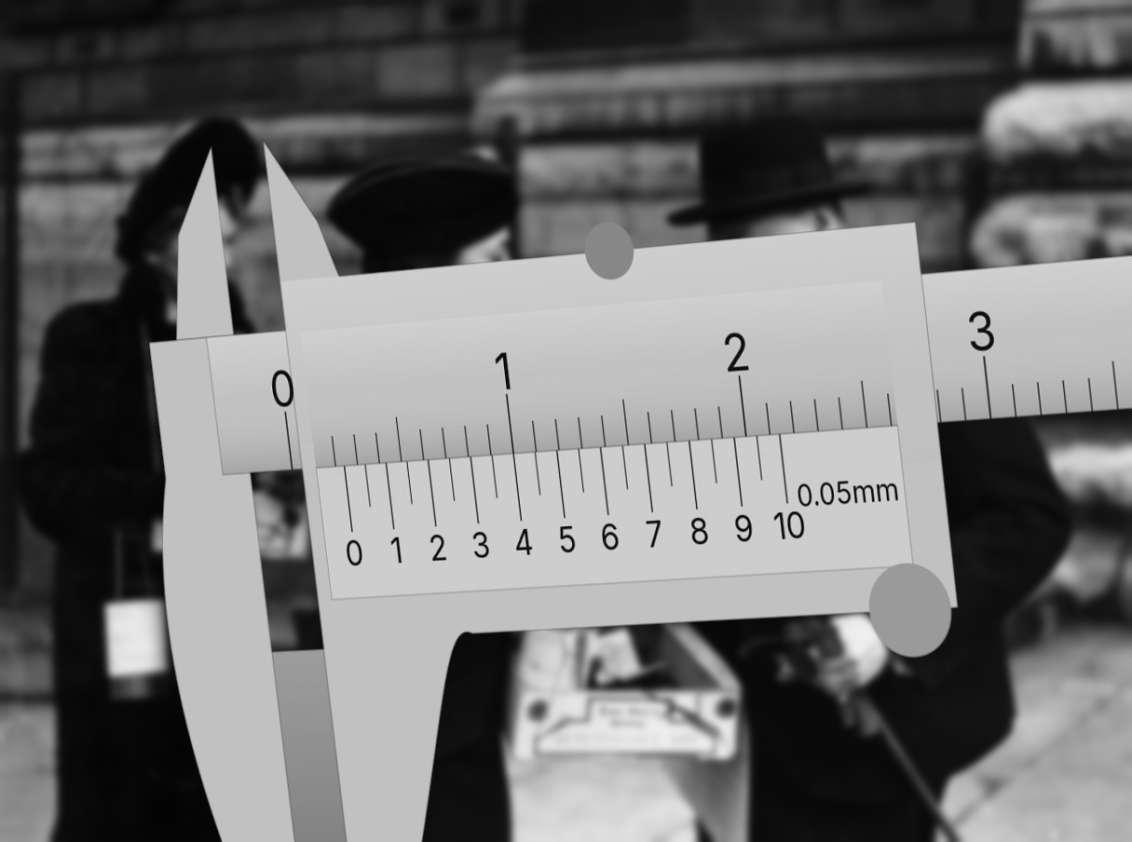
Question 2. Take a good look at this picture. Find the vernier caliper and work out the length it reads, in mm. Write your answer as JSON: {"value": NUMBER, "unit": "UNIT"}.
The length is {"value": 2.40, "unit": "mm"}
